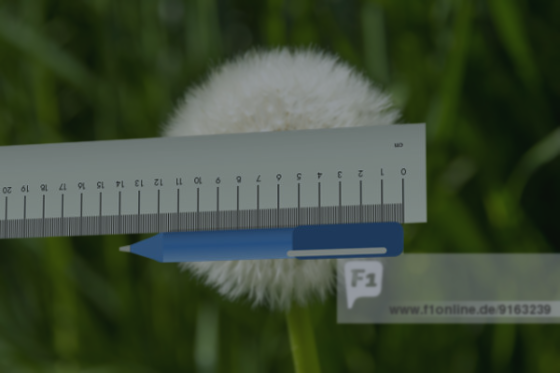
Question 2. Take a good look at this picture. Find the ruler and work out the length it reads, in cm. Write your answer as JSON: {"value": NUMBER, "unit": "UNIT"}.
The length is {"value": 14, "unit": "cm"}
